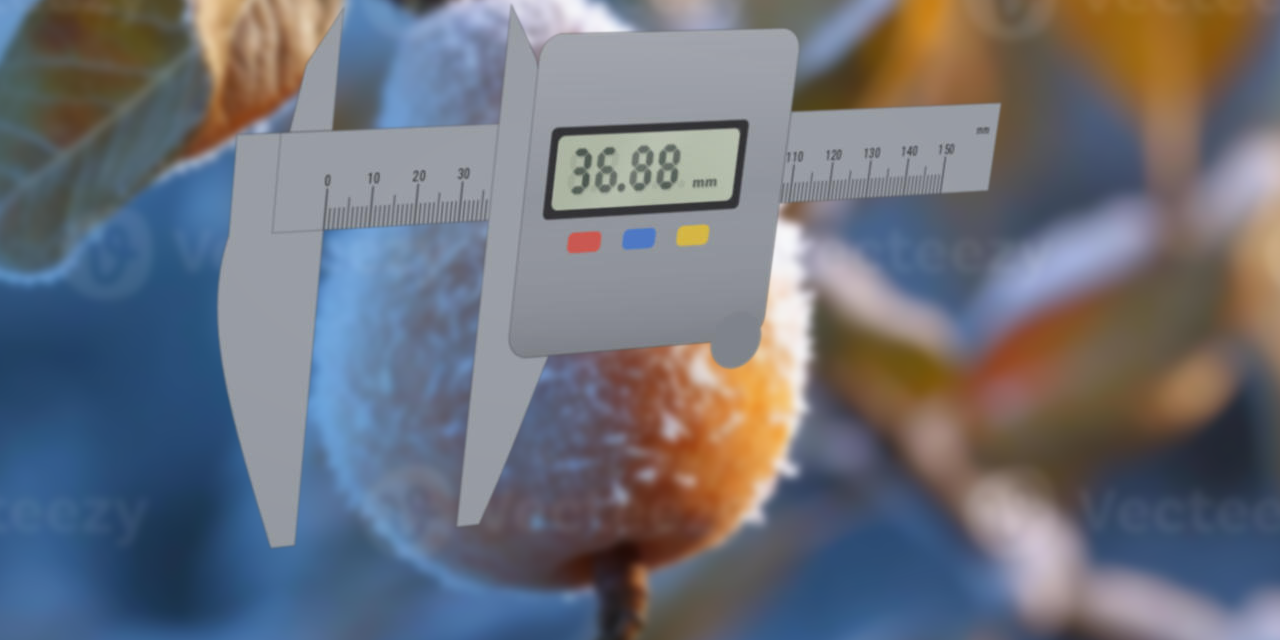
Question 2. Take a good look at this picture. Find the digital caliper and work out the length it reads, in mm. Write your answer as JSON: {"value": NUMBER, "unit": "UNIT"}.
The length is {"value": 36.88, "unit": "mm"}
